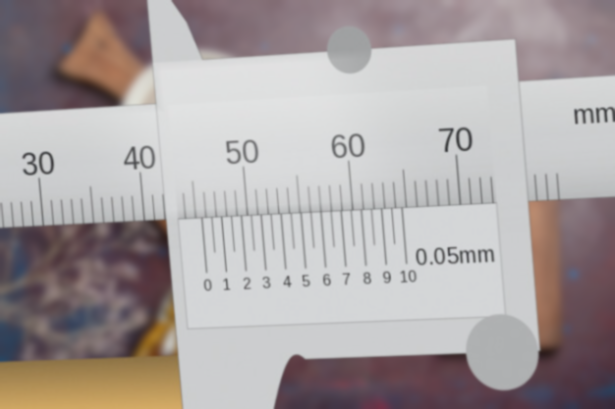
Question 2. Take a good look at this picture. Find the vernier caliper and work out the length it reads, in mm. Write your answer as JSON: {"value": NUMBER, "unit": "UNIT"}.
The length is {"value": 45.6, "unit": "mm"}
